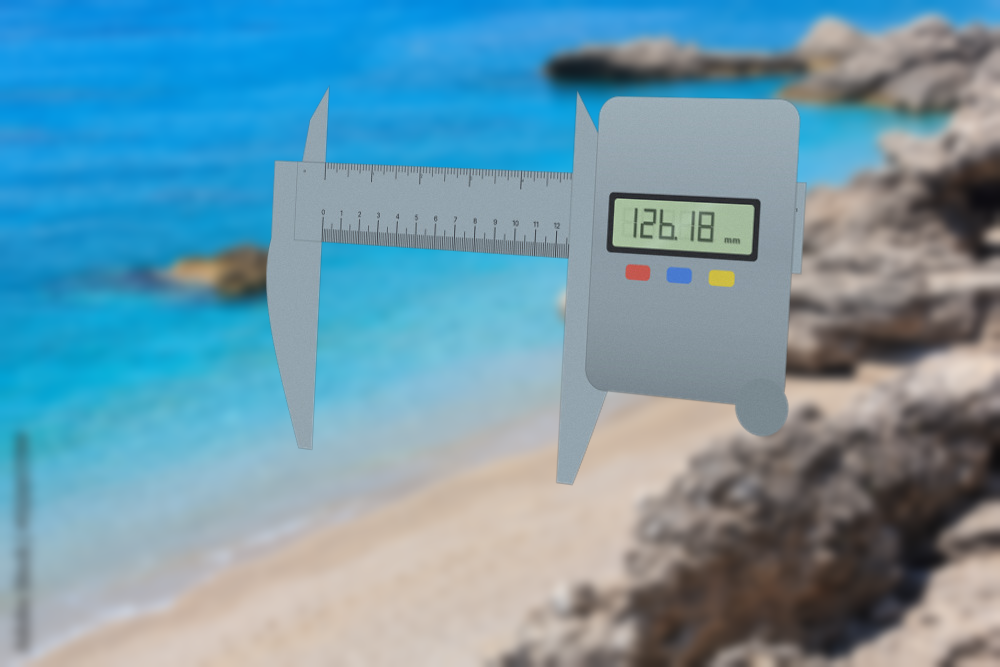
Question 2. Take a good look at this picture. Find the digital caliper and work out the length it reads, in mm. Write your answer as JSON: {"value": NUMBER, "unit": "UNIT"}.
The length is {"value": 126.18, "unit": "mm"}
